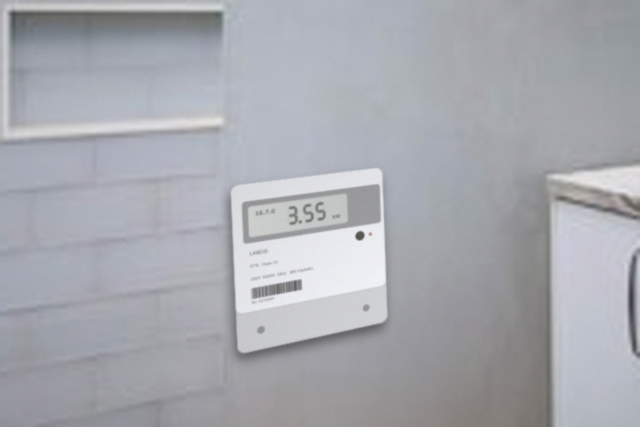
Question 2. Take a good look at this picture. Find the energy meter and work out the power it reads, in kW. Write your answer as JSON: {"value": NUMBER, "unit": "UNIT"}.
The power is {"value": 3.55, "unit": "kW"}
